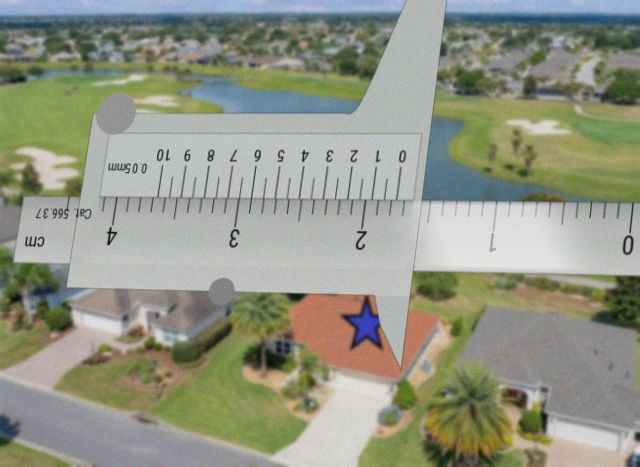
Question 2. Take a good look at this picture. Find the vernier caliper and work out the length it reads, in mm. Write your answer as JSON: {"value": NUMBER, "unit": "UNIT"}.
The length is {"value": 17.6, "unit": "mm"}
